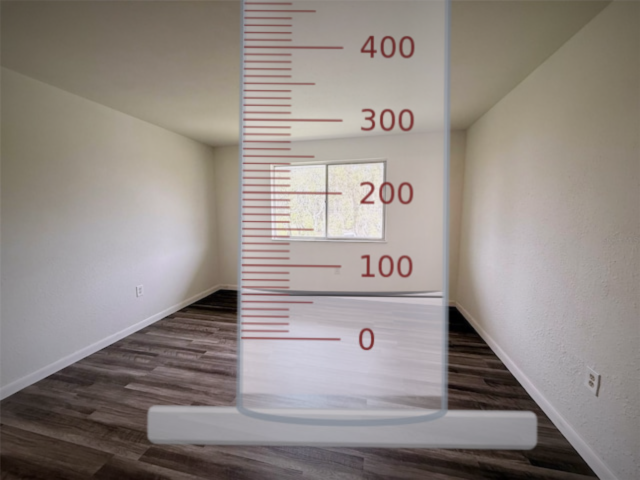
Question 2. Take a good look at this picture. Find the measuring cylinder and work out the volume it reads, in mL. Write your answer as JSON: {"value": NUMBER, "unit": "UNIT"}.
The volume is {"value": 60, "unit": "mL"}
